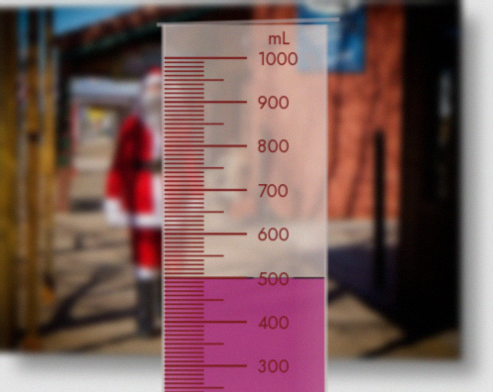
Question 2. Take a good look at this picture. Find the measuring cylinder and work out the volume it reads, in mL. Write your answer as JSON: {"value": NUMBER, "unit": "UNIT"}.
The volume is {"value": 500, "unit": "mL"}
